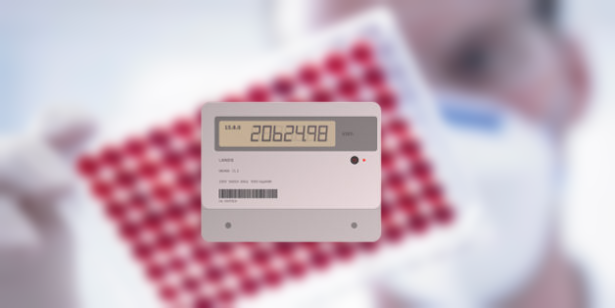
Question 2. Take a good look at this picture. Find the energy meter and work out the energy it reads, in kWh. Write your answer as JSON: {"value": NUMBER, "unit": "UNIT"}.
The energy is {"value": 20624.98, "unit": "kWh"}
